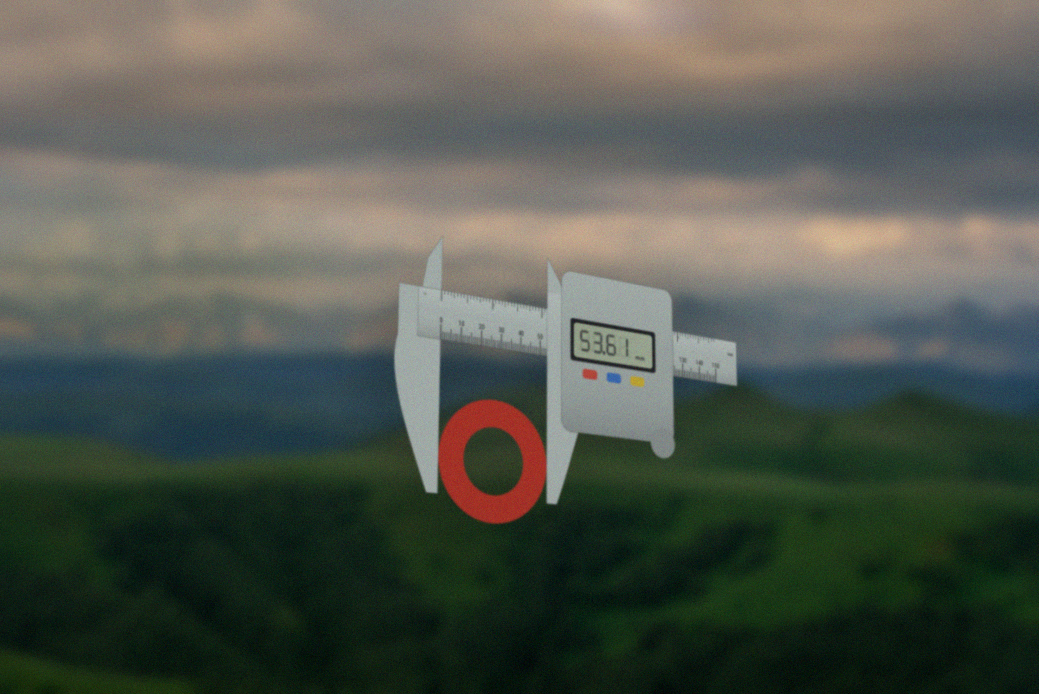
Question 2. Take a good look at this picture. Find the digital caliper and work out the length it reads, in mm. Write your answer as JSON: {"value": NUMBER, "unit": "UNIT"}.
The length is {"value": 53.61, "unit": "mm"}
